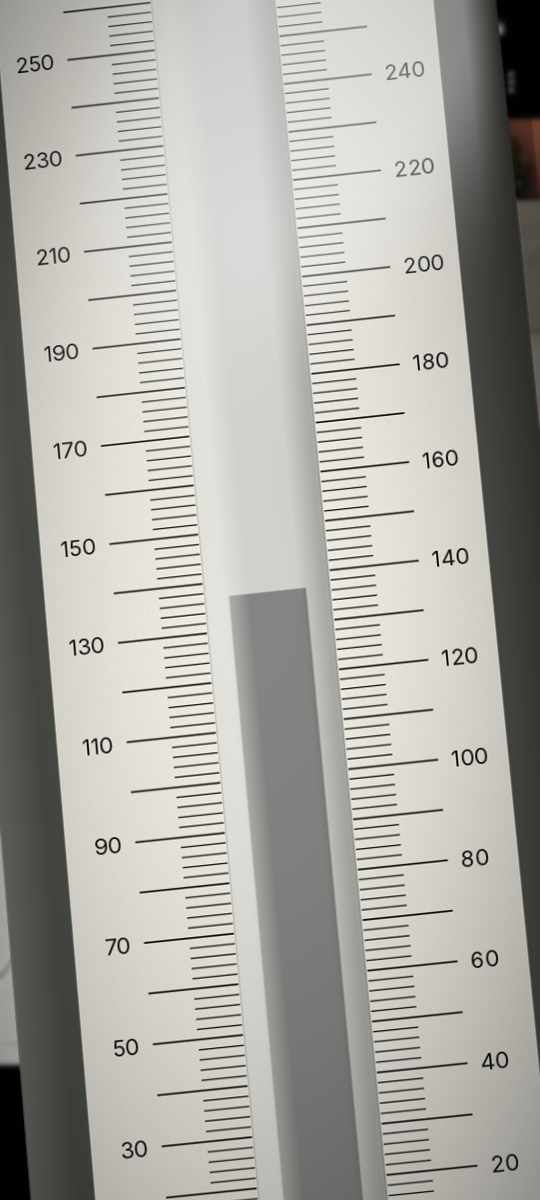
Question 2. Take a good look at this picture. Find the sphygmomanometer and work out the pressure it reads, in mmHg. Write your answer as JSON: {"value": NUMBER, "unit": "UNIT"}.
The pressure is {"value": 137, "unit": "mmHg"}
